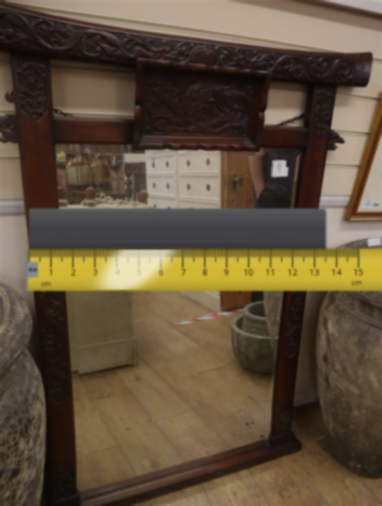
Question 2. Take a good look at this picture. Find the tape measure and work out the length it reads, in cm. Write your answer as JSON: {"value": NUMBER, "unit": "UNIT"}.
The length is {"value": 13.5, "unit": "cm"}
